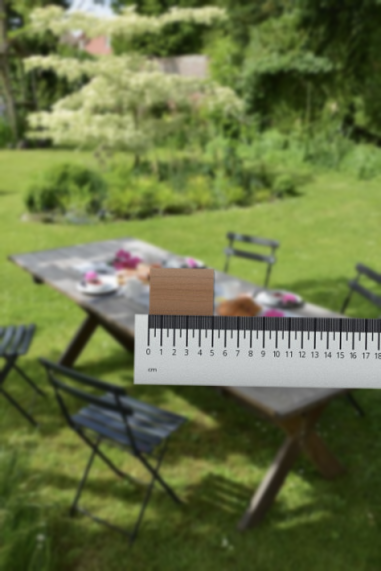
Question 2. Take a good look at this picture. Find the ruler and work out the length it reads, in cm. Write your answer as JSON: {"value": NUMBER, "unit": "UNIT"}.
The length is {"value": 5, "unit": "cm"}
